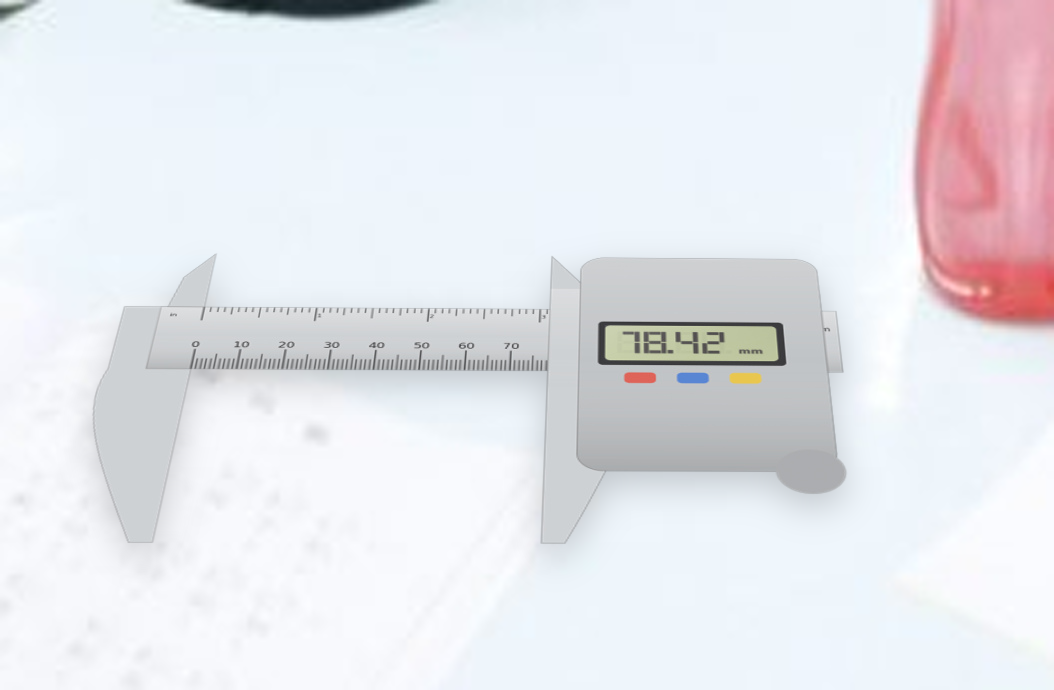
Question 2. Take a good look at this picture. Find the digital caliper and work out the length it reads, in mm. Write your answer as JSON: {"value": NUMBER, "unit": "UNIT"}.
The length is {"value": 78.42, "unit": "mm"}
